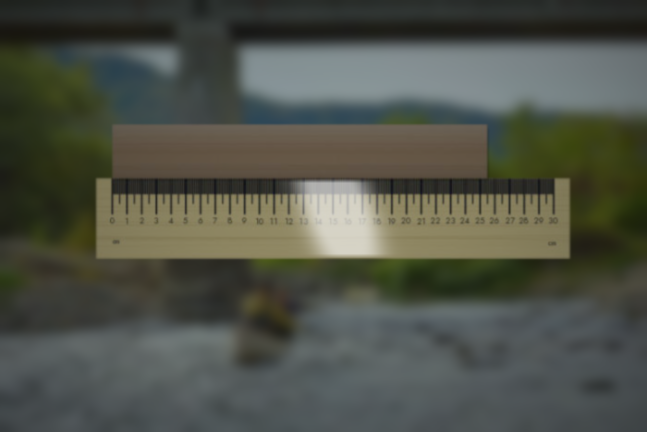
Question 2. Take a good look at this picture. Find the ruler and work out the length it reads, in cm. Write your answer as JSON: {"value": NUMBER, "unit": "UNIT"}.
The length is {"value": 25.5, "unit": "cm"}
